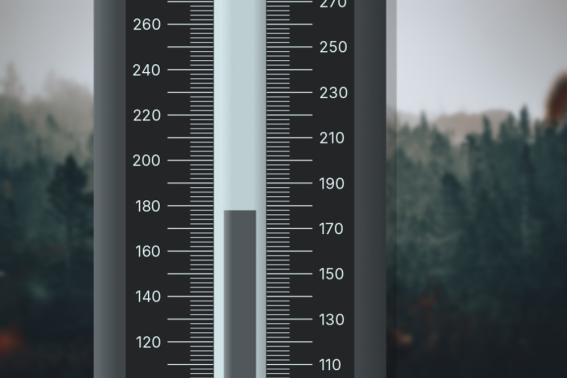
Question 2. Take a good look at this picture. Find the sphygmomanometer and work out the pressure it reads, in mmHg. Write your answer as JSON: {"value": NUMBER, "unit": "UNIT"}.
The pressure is {"value": 178, "unit": "mmHg"}
